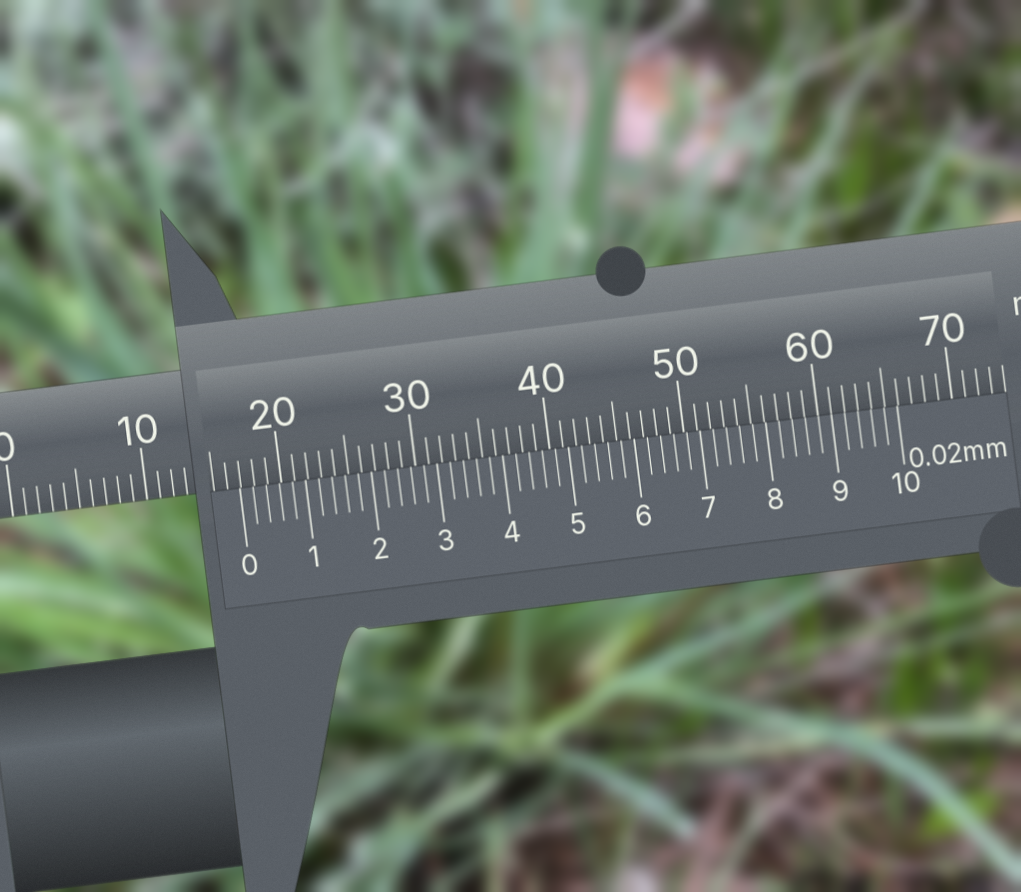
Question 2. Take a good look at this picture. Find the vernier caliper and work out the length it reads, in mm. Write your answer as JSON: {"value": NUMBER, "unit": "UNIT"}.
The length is {"value": 16.9, "unit": "mm"}
